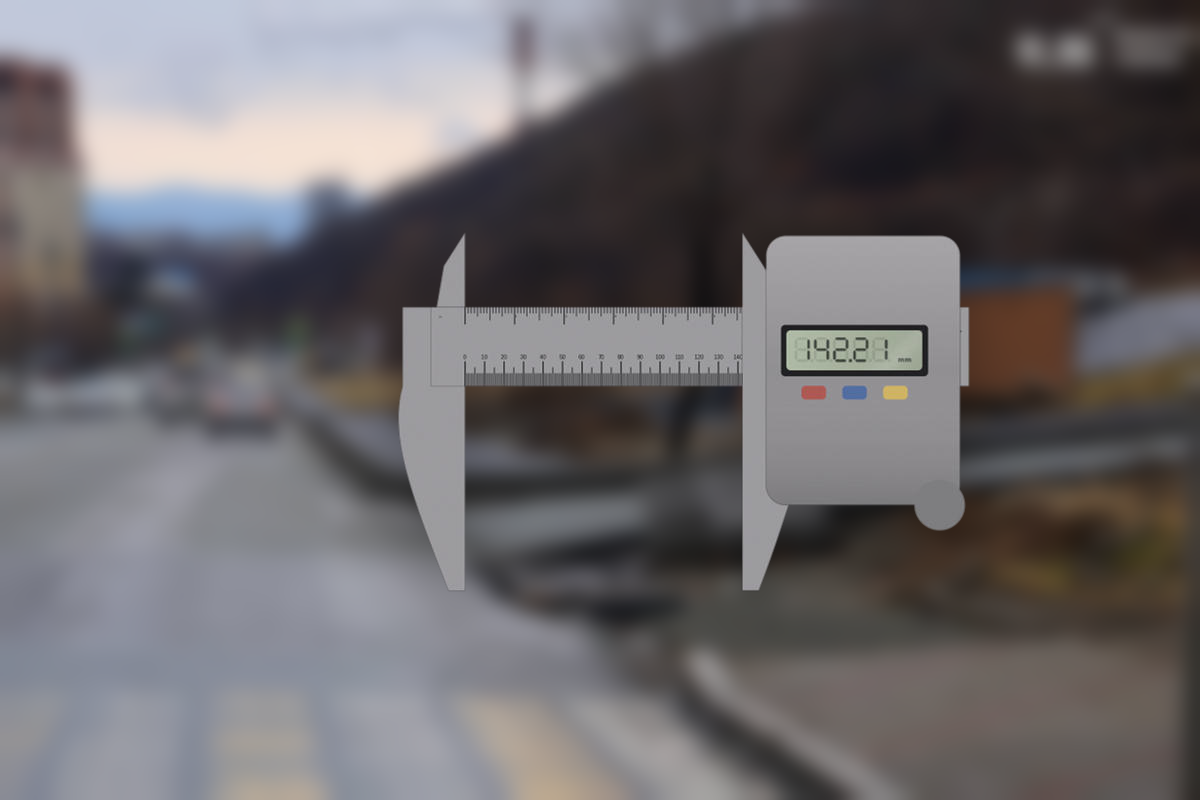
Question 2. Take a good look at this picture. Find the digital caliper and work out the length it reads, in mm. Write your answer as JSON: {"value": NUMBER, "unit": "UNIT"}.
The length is {"value": 142.21, "unit": "mm"}
